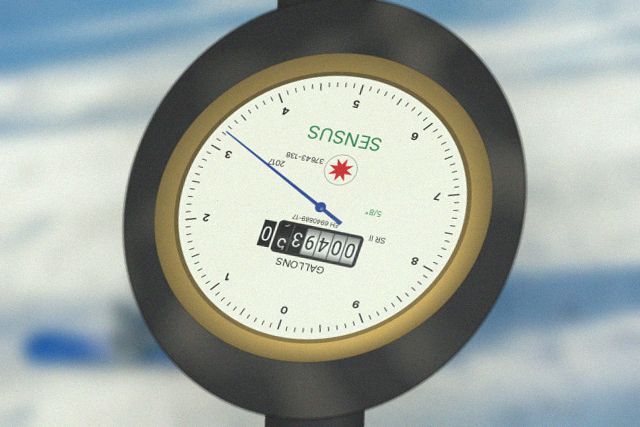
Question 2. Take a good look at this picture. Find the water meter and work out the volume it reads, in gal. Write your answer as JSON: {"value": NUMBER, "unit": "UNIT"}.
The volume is {"value": 49353.2, "unit": "gal"}
